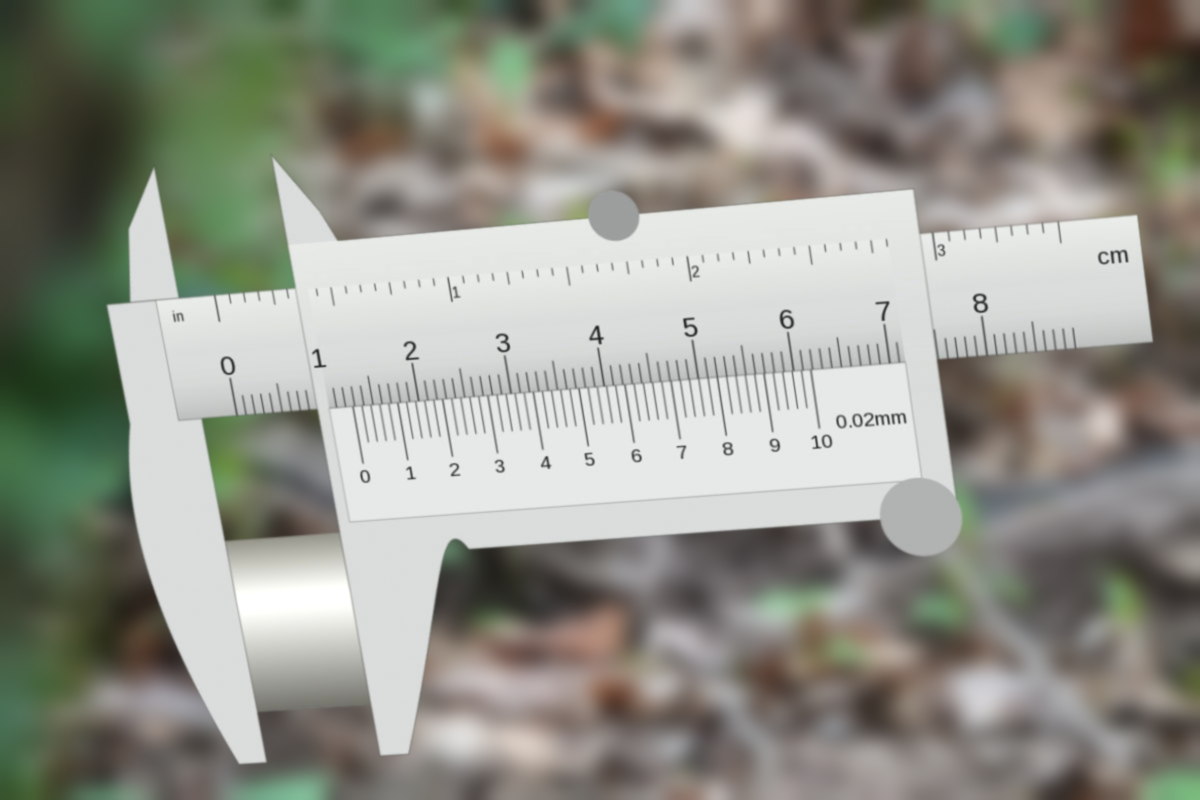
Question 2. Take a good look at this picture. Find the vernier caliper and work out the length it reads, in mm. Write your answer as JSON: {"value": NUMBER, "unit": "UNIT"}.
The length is {"value": 12.8, "unit": "mm"}
